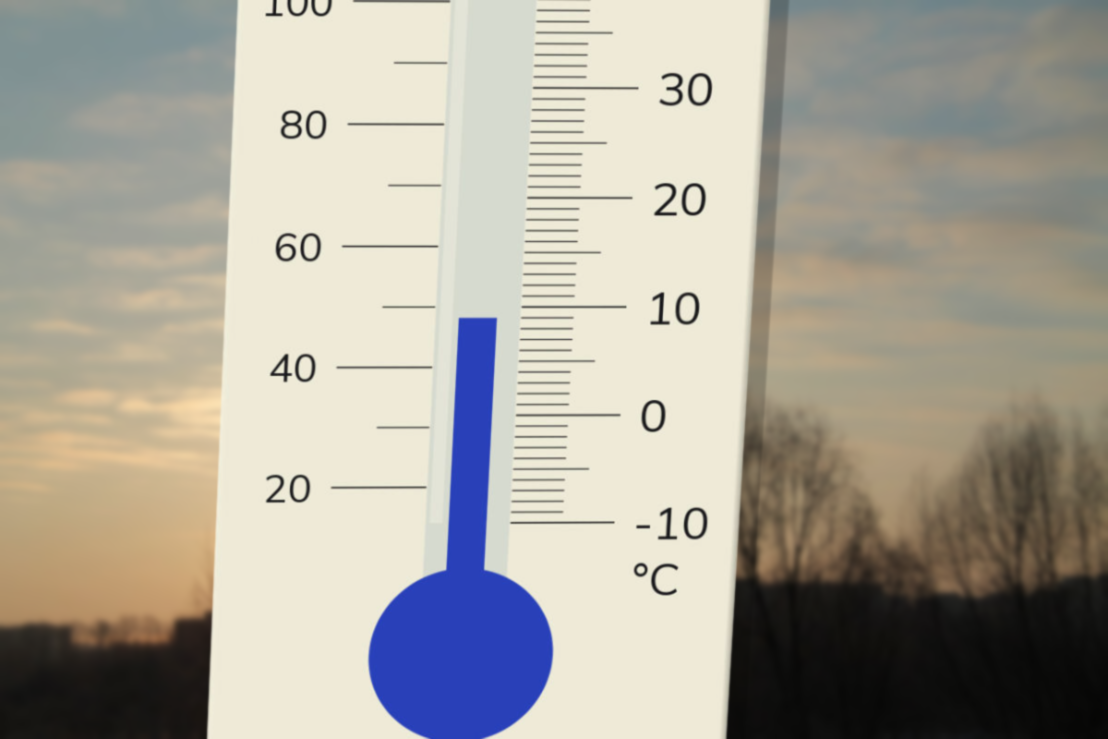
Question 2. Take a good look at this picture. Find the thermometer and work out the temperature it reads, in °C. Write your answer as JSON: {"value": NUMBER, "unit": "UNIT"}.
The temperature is {"value": 9, "unit": "°C"}
